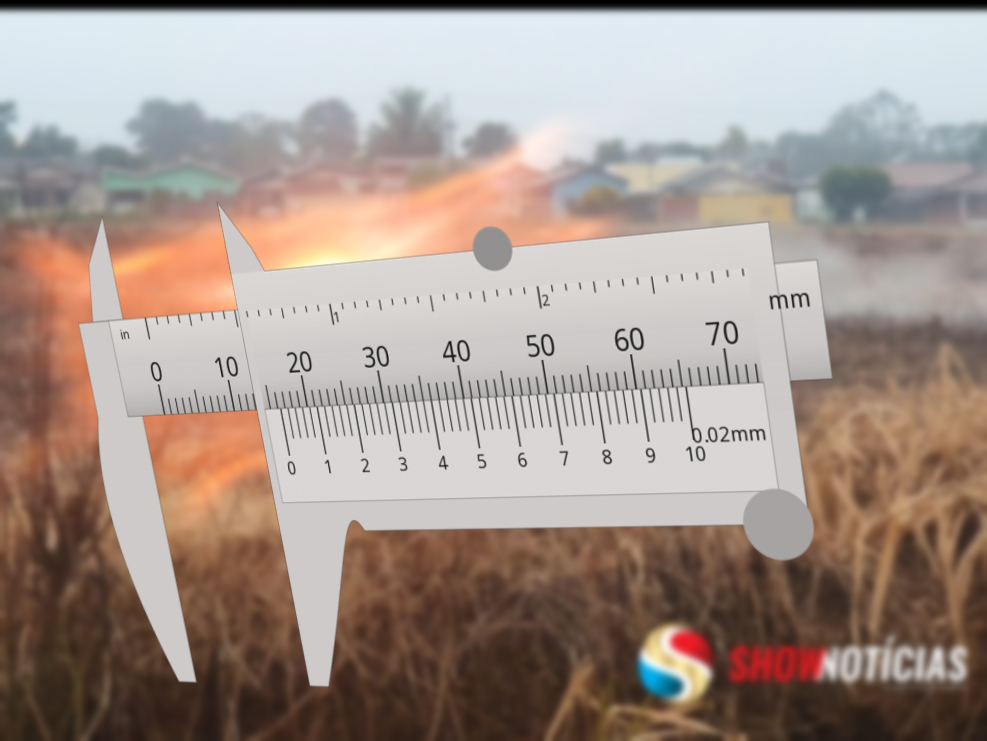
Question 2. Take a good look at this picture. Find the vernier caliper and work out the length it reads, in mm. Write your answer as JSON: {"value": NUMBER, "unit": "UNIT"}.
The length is {"value": 16.4, "unit": "mm"}
